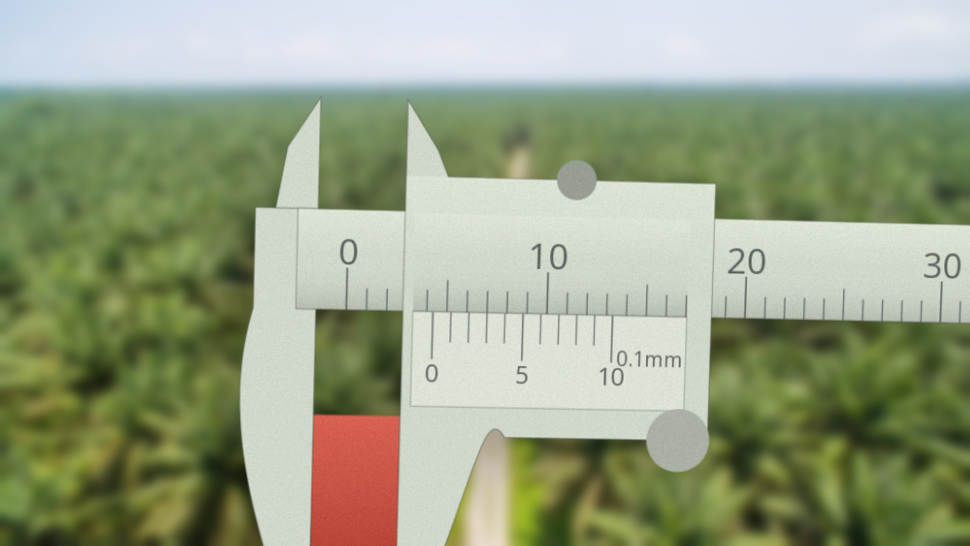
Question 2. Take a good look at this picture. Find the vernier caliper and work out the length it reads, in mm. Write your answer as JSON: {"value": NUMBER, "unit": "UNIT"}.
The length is {"value": 4.3, "unit": "mm"}
